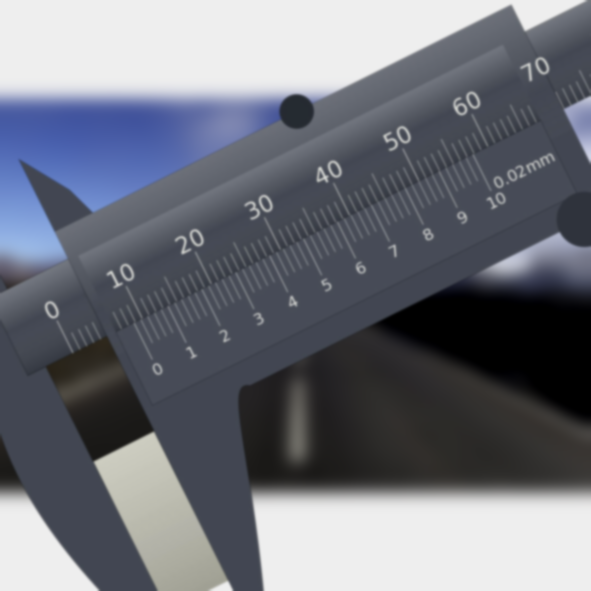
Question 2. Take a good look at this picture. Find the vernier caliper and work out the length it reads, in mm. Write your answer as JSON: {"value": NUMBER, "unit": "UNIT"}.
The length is {"value": 8.8, "unit": "mm"}
